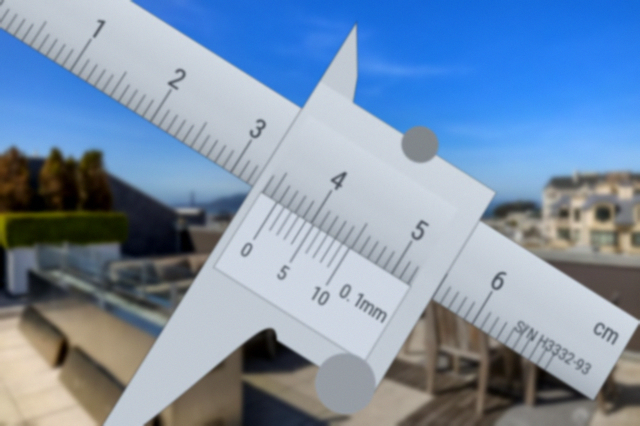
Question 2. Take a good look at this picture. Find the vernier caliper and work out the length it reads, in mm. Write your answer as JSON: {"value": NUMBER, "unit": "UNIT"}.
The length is {"value": 35.8, "unit": "mm"}
